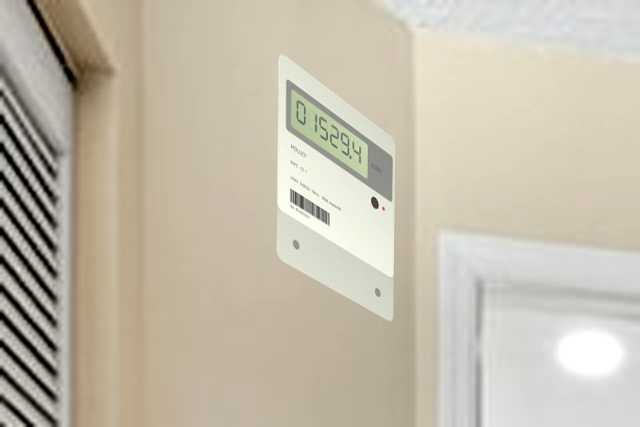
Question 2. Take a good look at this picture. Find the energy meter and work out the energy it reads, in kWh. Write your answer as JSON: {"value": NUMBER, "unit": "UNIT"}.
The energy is {"value": 1529.4, "unit": "kWh"}
